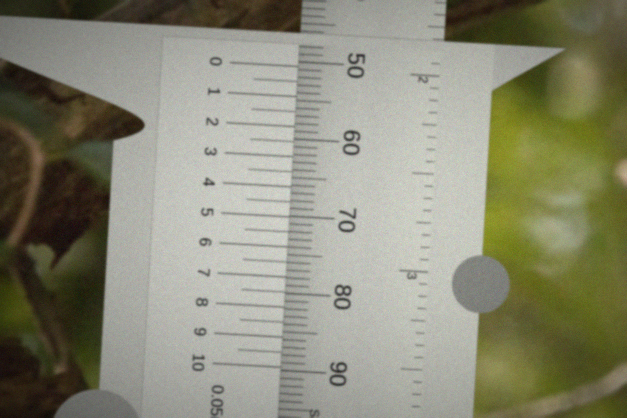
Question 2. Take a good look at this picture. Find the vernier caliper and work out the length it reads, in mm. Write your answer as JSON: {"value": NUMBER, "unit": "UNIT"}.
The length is {"value": 50.6, "unit": "mm"}
